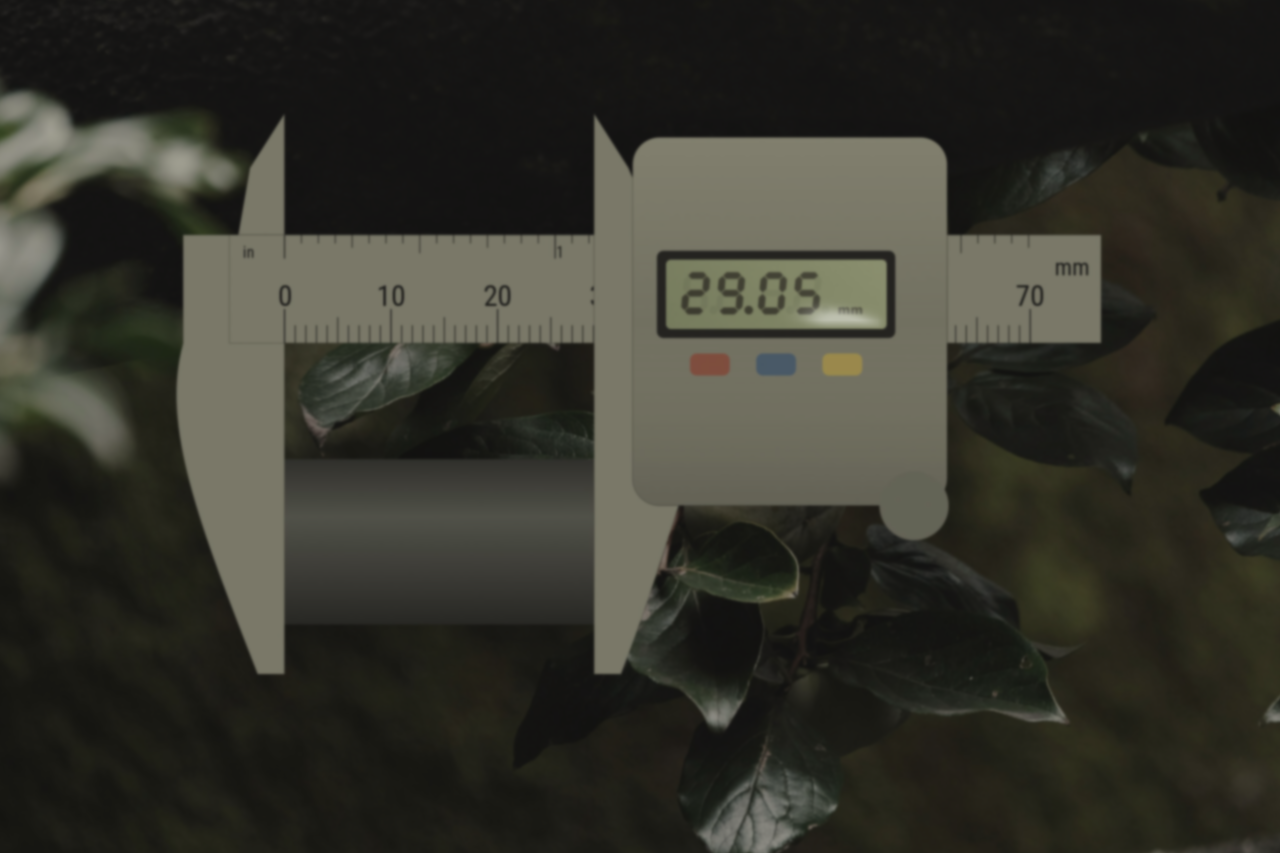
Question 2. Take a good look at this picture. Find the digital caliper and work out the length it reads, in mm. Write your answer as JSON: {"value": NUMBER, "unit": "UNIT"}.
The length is {"value": 29.05, "unit": "mm"}
